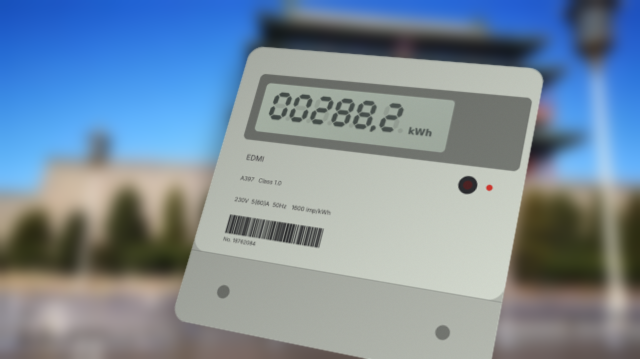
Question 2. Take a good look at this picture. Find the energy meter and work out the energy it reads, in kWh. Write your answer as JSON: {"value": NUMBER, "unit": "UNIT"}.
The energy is {"value": 288.2, "unit": "kWh"}
